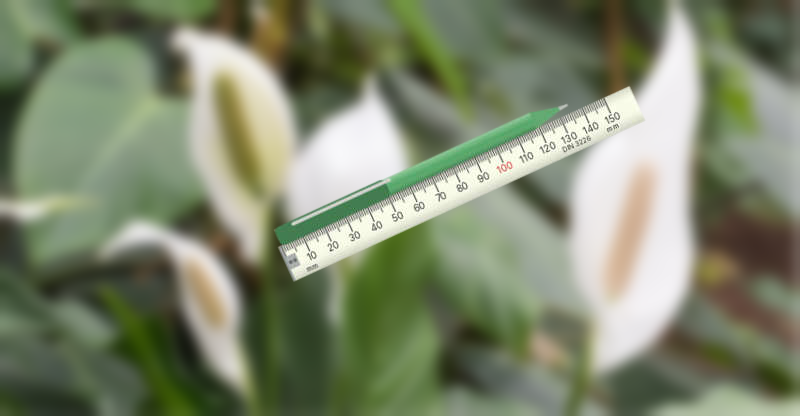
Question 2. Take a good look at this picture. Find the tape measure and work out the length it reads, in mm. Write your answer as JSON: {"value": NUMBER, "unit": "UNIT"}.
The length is {"value": 135, "unit": "mm"}
